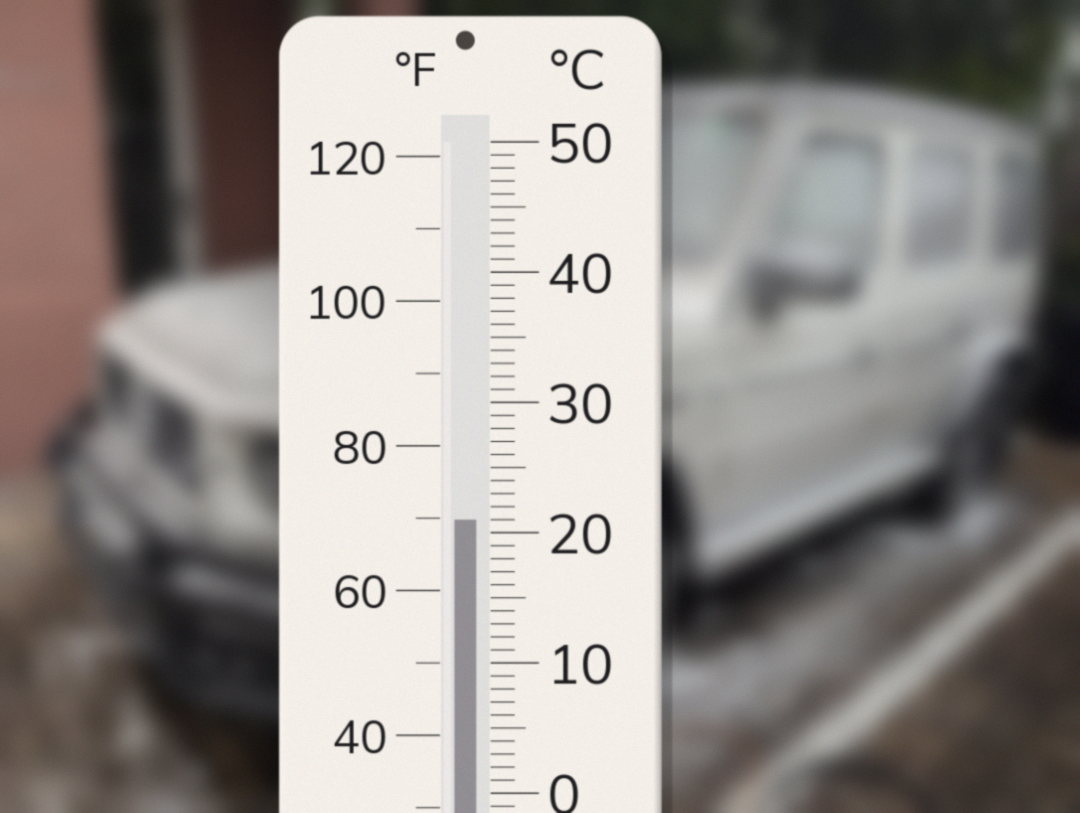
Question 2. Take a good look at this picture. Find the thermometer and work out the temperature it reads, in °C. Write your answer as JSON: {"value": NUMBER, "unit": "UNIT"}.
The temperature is {"value": 21, "unit": "°C"}
